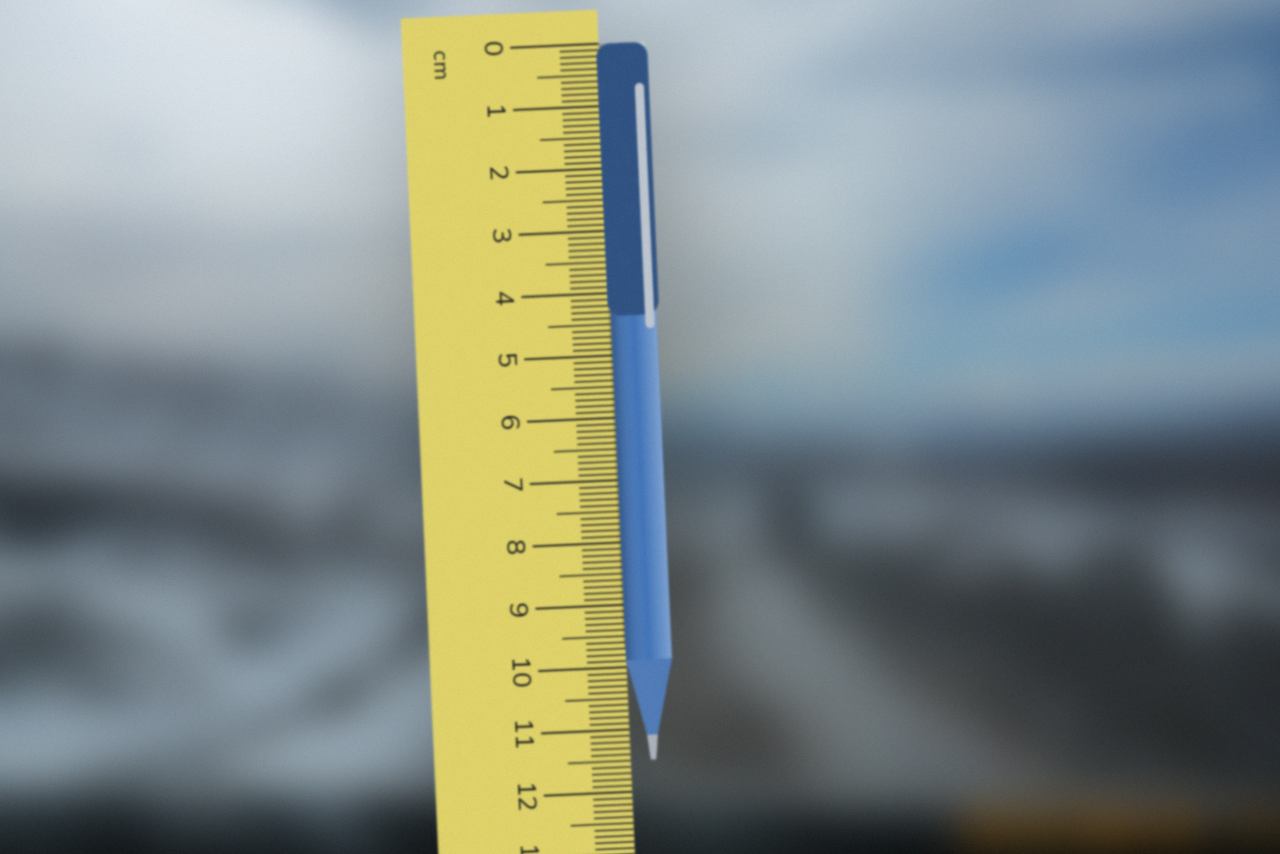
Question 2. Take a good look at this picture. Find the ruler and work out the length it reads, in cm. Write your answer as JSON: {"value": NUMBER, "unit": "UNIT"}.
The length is {"value": 11.5, "unit": "cm"}
